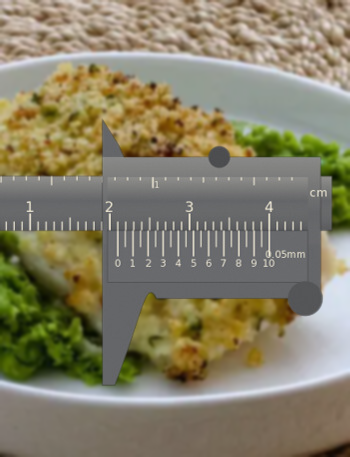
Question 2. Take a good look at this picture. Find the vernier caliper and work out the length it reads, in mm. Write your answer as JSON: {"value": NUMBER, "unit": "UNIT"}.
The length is {"value": 21.0, "unit": "mm"}
